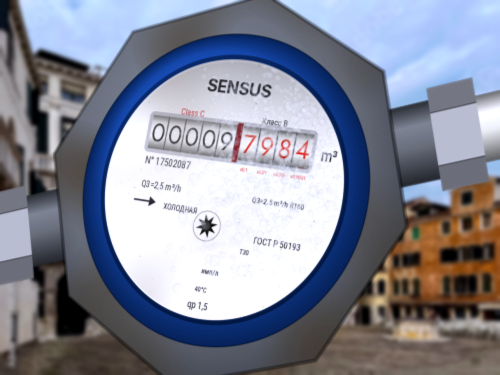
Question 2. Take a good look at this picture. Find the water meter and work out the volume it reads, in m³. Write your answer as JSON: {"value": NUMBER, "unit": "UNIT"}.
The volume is {"value": 9.7984, "unit": "m³"}
